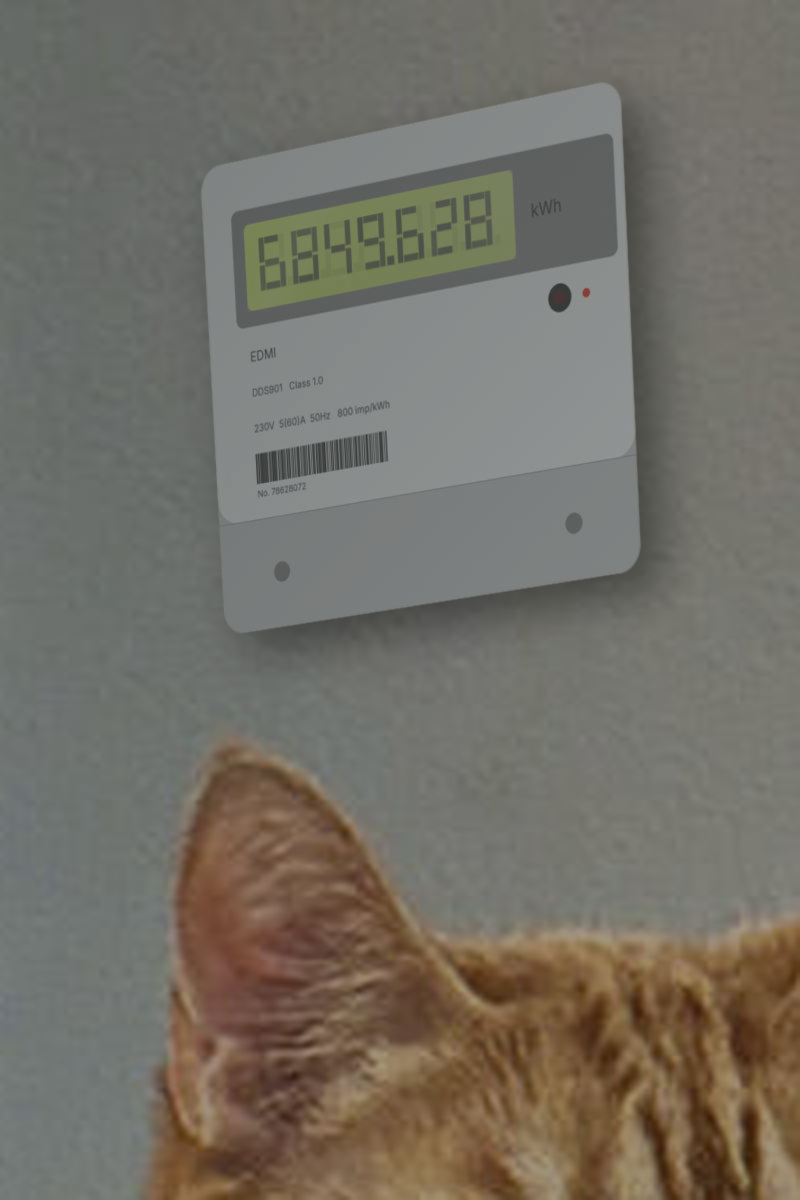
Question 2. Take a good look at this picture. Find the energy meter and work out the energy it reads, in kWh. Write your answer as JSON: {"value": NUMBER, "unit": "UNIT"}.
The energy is {"value": 6849.628, "unit": "kWh"}
